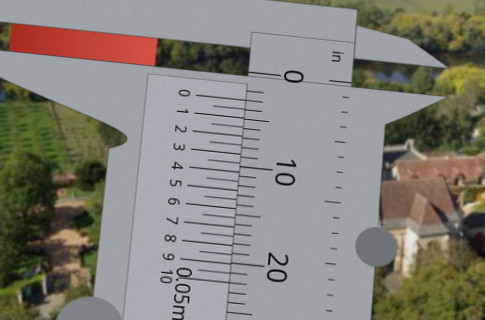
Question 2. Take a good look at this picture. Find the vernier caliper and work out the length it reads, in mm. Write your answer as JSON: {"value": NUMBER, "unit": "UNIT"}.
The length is {"value": 3.0, "unit": "mm"}
